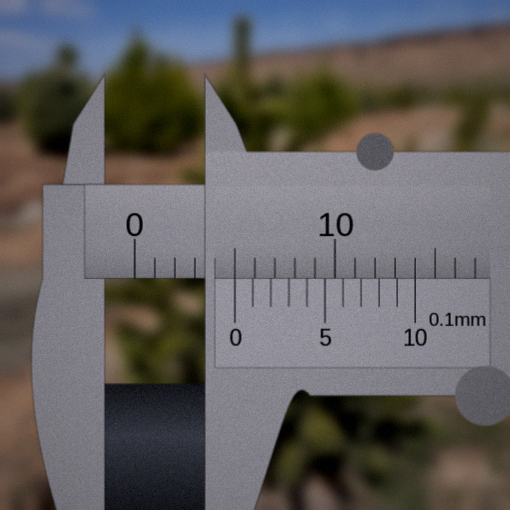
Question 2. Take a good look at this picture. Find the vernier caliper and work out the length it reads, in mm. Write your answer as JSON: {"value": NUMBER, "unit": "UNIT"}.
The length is {"value": 5.0, "unit": "mm"}
